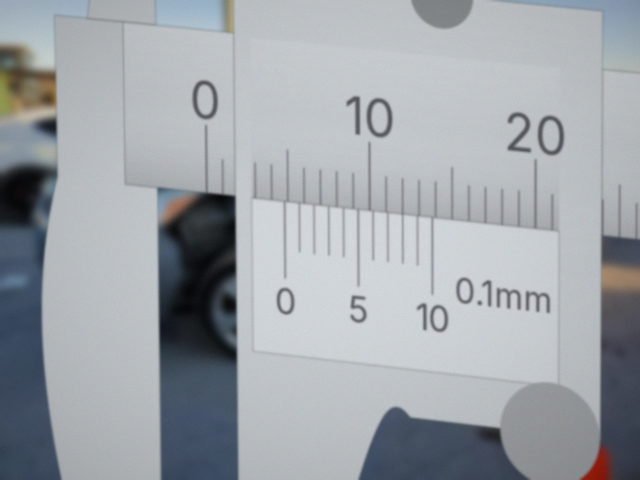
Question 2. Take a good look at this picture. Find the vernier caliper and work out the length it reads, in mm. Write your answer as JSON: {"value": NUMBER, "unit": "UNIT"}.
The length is {"value": 4.8, "unit": "mm"}
